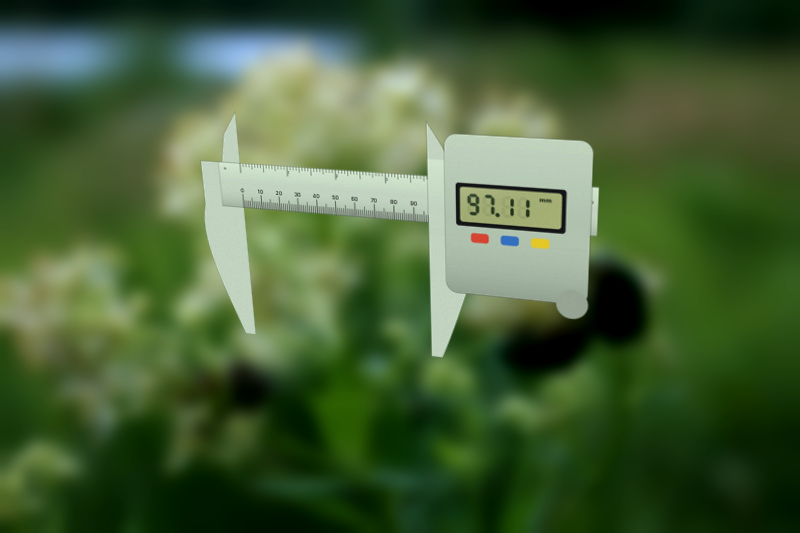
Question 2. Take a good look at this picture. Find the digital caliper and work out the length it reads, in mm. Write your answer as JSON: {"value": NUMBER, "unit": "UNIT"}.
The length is {"value": 97.11, "unit": "mm"}
